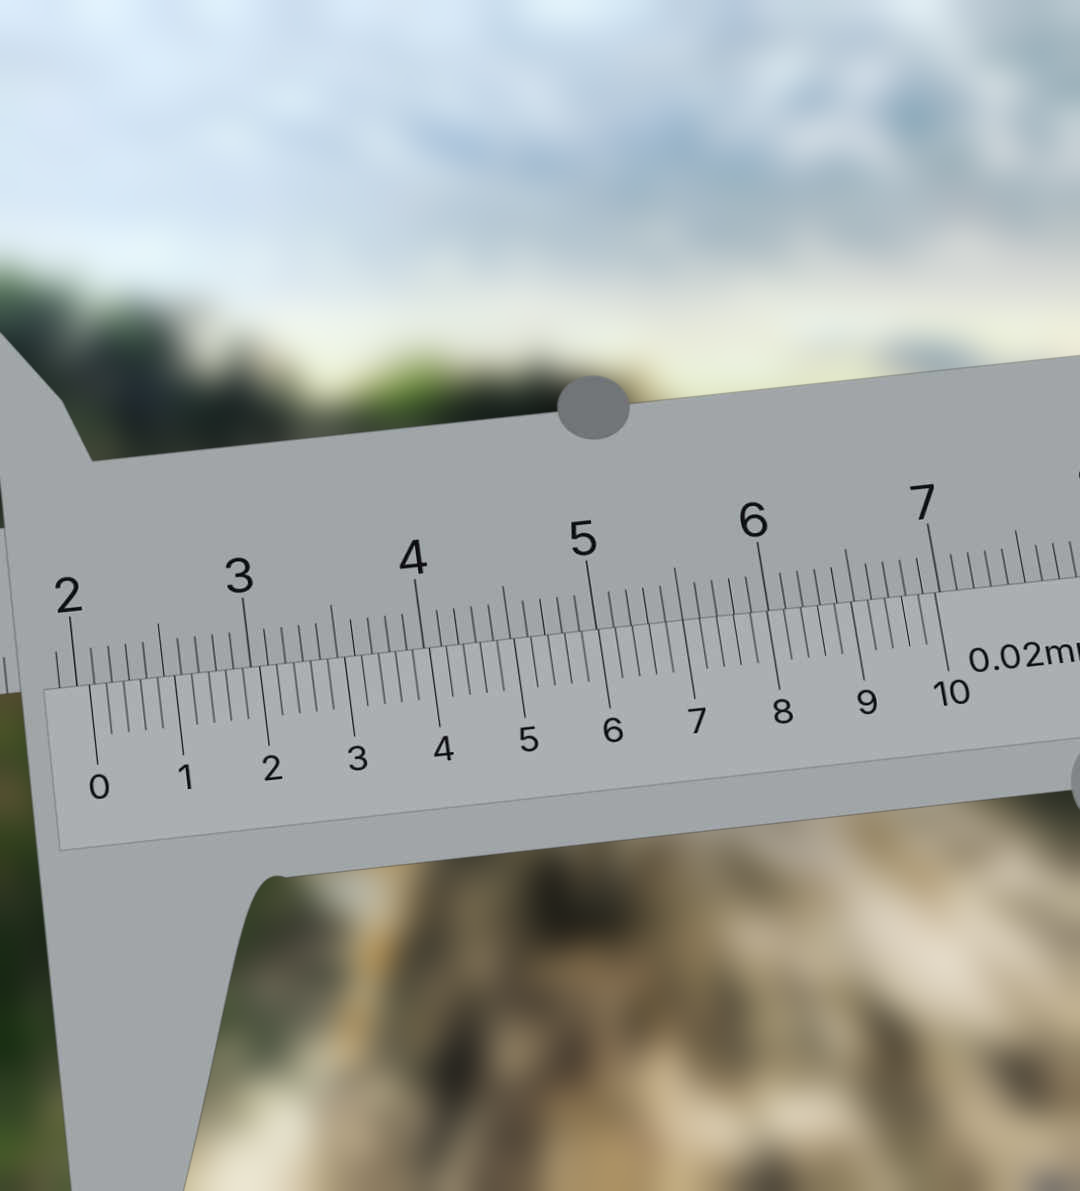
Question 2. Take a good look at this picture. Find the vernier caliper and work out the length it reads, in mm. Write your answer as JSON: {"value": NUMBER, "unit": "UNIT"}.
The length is {"value": 20.7, "unit": "mm"}
